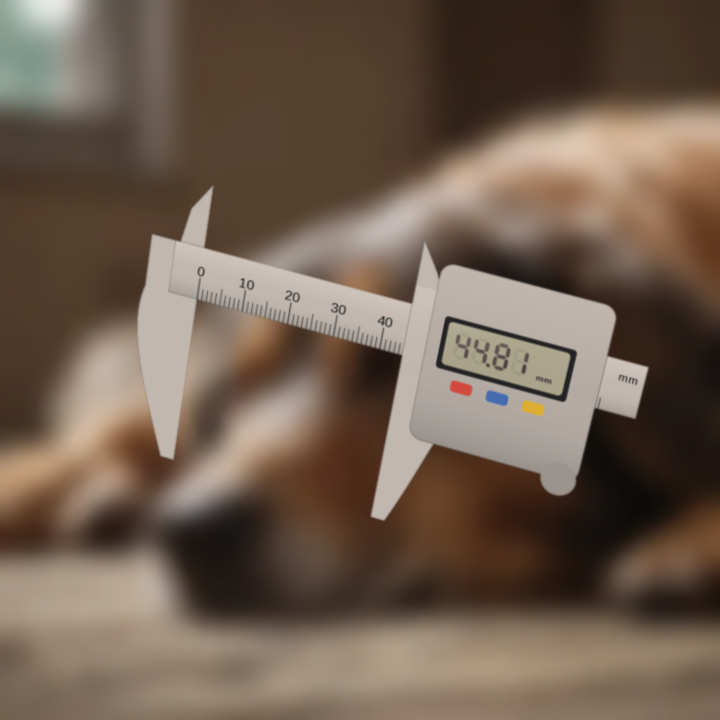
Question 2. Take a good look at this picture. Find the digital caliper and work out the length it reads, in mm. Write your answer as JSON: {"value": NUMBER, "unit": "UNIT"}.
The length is {"value": 44.81, "unit": "mm"}
